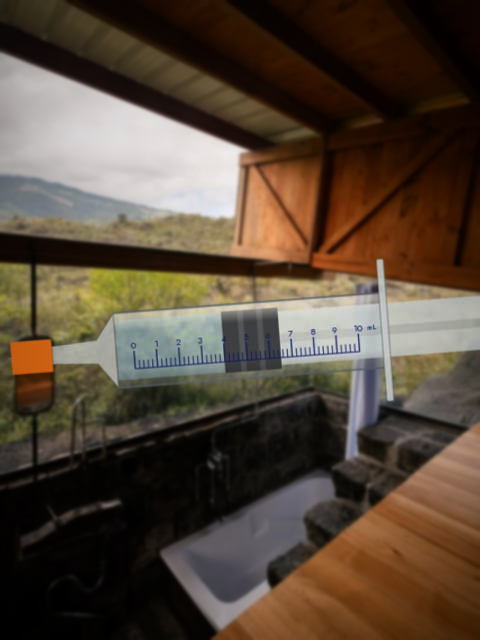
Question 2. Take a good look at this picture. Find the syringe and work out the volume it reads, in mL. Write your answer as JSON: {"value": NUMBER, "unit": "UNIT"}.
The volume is {"value": 4, "unit": "mL"}
